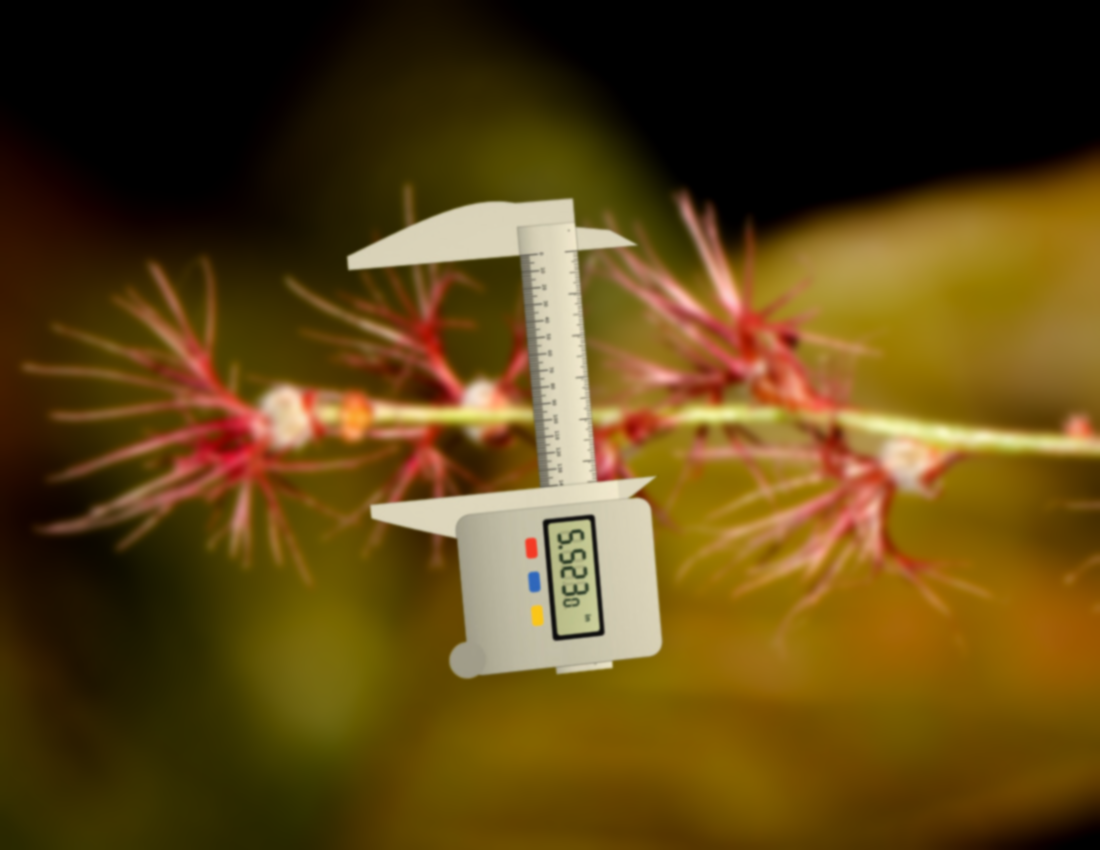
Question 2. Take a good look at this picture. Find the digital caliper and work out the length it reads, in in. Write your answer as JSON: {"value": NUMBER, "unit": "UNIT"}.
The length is {"value": 5.5230, "unit": "in"}
